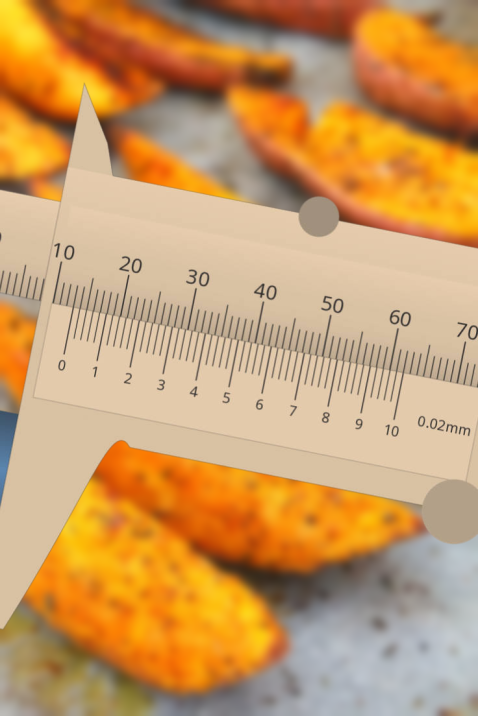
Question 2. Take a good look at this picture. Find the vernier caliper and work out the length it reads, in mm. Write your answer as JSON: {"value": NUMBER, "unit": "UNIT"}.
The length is {"value": 13.0, "unit": "mm"}
